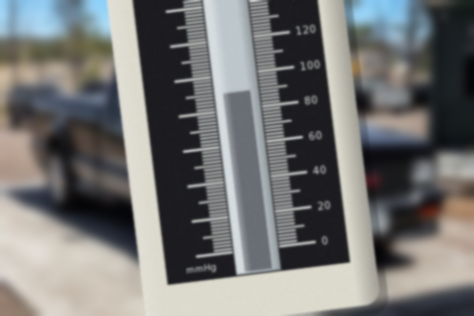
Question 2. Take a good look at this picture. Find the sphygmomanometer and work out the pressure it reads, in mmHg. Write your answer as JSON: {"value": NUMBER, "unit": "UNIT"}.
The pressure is {"value": 90, "unit": "mmHg"}
